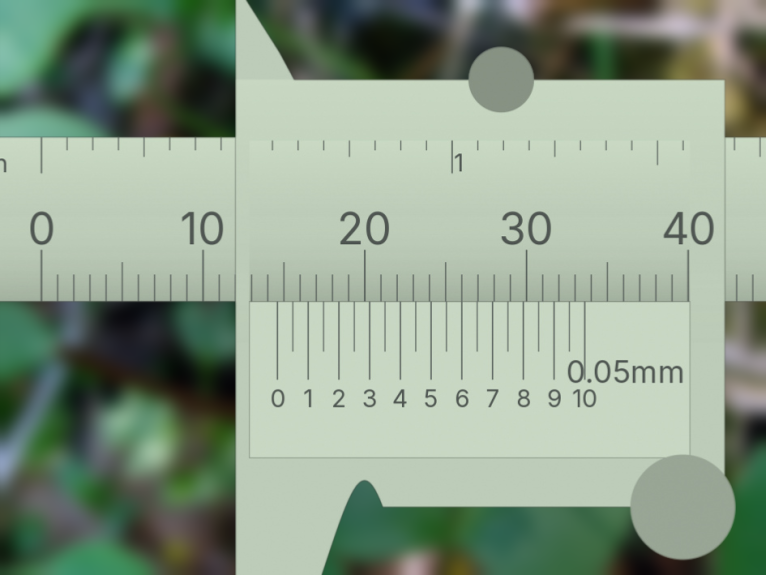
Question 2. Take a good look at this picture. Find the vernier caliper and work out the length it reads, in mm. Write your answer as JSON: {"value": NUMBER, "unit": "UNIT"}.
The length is {"value": 14.6, "unit": "mm"}
